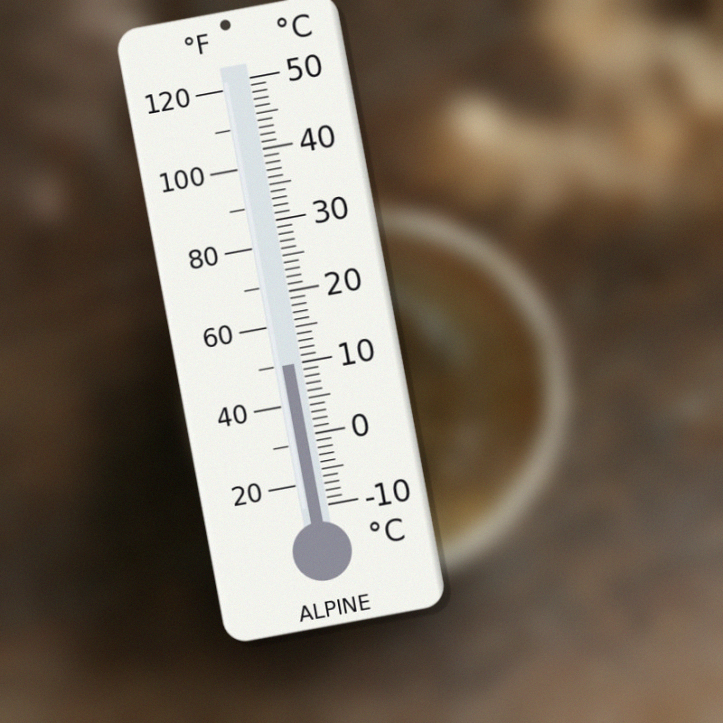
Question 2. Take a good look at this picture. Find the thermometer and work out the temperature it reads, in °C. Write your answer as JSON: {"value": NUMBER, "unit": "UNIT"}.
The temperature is {"value": 10, "unit": "°C"}
